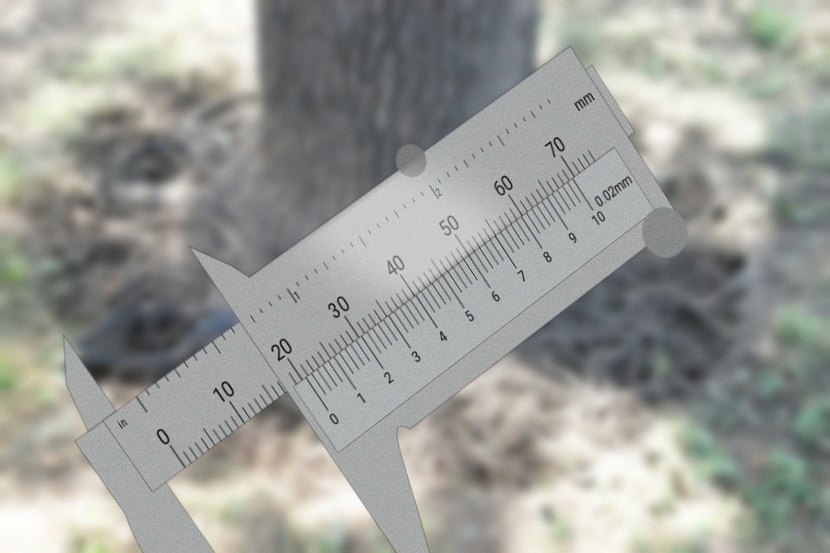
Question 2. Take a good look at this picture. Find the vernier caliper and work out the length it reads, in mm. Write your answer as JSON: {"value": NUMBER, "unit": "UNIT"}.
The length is {"value": 20.6, "unit": "mm"}
